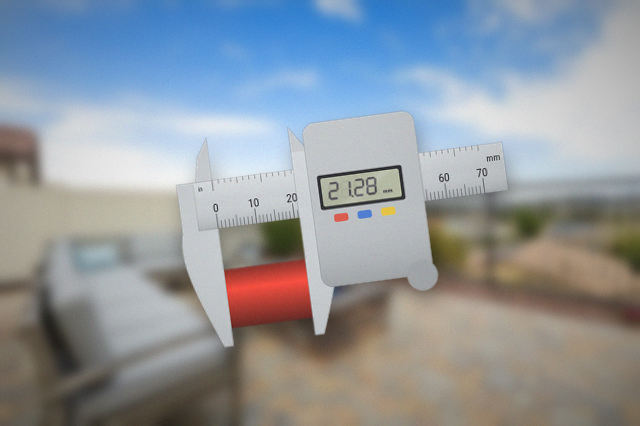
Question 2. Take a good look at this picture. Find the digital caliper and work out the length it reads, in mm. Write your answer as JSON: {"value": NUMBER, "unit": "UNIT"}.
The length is {"value": 21.28, "unit": "mm"}
